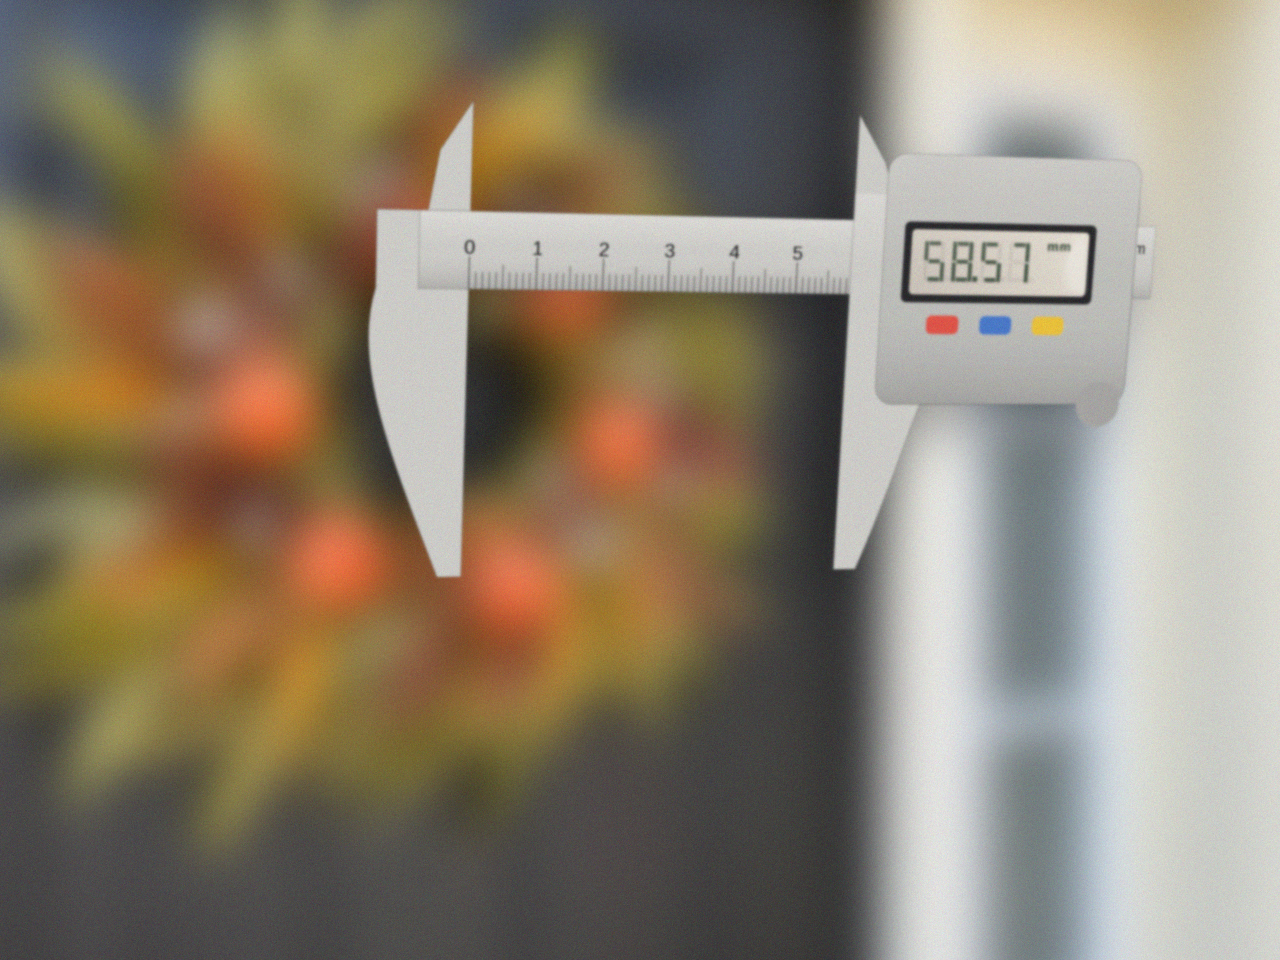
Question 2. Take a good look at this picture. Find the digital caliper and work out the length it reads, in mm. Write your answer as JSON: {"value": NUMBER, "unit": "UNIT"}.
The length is {"value": 58.57, "unit": "mm"}
